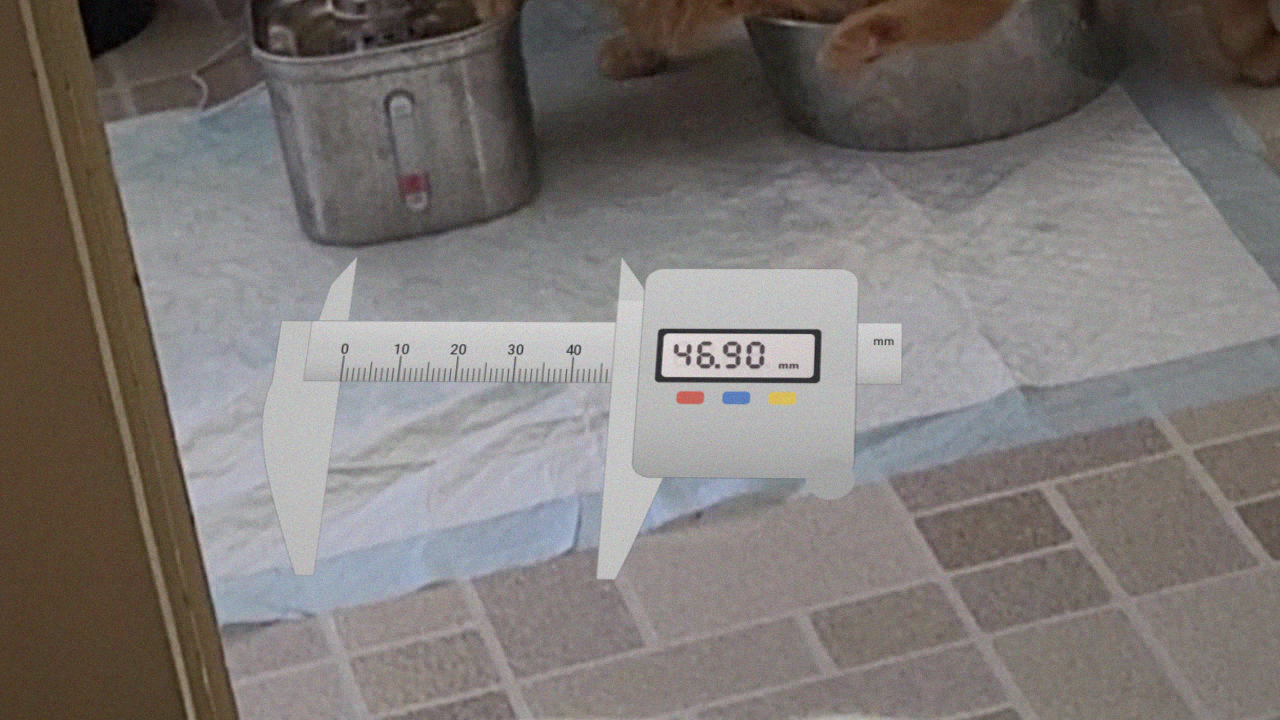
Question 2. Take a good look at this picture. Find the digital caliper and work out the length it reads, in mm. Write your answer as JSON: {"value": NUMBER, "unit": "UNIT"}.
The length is {"value": 46.90, "unit": "mm"}
